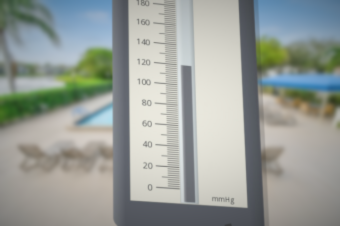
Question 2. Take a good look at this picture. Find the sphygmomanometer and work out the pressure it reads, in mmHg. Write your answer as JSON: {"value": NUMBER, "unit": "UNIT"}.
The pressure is {"value": 120, "unit": "mmHg"}
